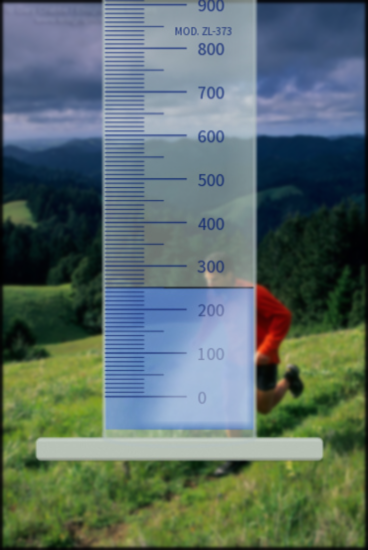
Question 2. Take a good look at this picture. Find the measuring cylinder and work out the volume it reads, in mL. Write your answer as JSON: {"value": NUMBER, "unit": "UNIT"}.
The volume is {"value": 250, "unit": "mL"}
